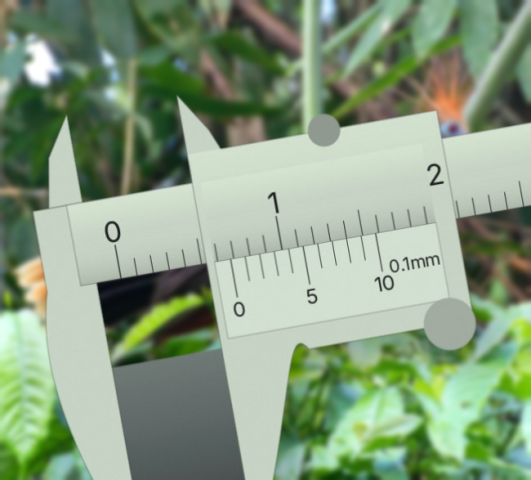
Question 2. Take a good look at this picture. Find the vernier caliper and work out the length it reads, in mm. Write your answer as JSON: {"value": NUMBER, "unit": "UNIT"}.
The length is {"value": 6.8, "unit": "mm"}
